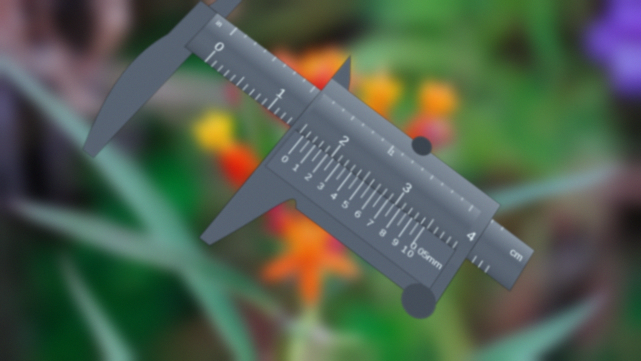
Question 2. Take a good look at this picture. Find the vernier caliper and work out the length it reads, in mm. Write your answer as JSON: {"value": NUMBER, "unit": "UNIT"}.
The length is {"value": 15.6, "unit": "mm"}
